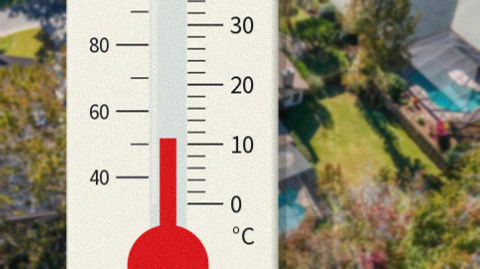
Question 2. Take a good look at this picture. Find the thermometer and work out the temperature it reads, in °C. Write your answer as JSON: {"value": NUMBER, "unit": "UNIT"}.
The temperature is {"value": 11, "unit": "°C"}
